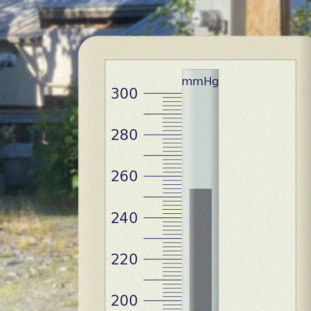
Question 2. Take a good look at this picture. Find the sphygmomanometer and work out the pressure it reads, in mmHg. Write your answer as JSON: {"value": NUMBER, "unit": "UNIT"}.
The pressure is {"value": 254, "unit": "mmHg"}
